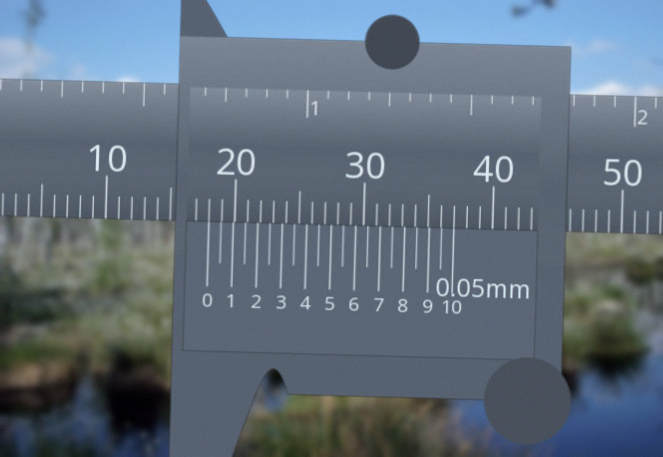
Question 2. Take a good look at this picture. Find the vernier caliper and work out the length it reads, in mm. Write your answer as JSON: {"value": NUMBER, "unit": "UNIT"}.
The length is {"value": 18.0, "unit": "mm"}
